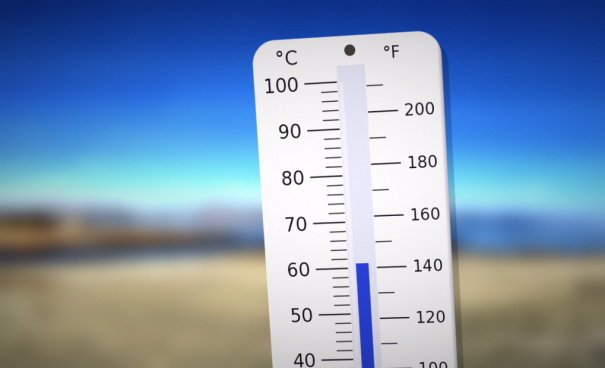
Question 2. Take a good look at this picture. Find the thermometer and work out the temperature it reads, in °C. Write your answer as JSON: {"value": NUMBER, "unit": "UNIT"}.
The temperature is {"value": 61, "unit": "°C"}
